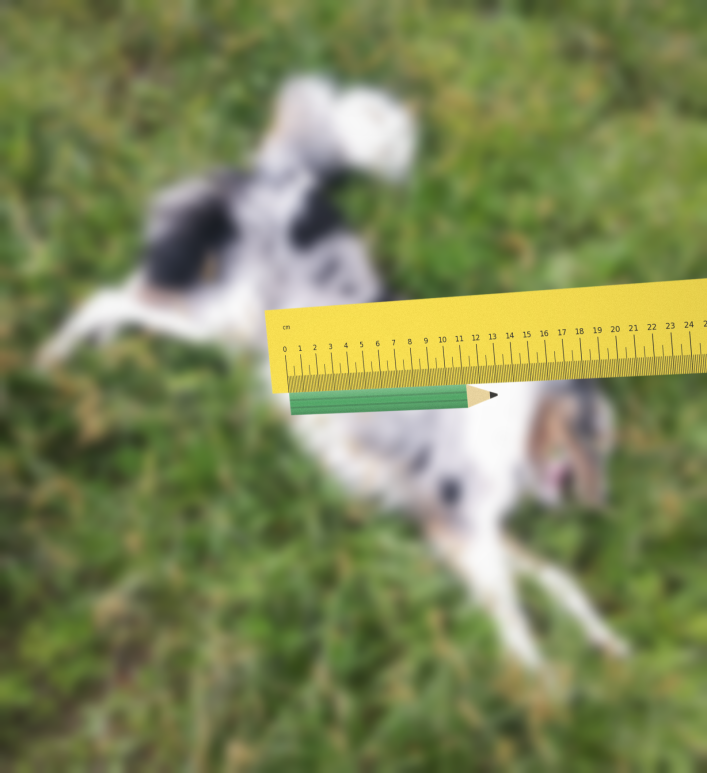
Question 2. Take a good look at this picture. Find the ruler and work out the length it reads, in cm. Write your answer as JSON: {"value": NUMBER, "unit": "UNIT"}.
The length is {"value": 13, "unit": "cm"}
